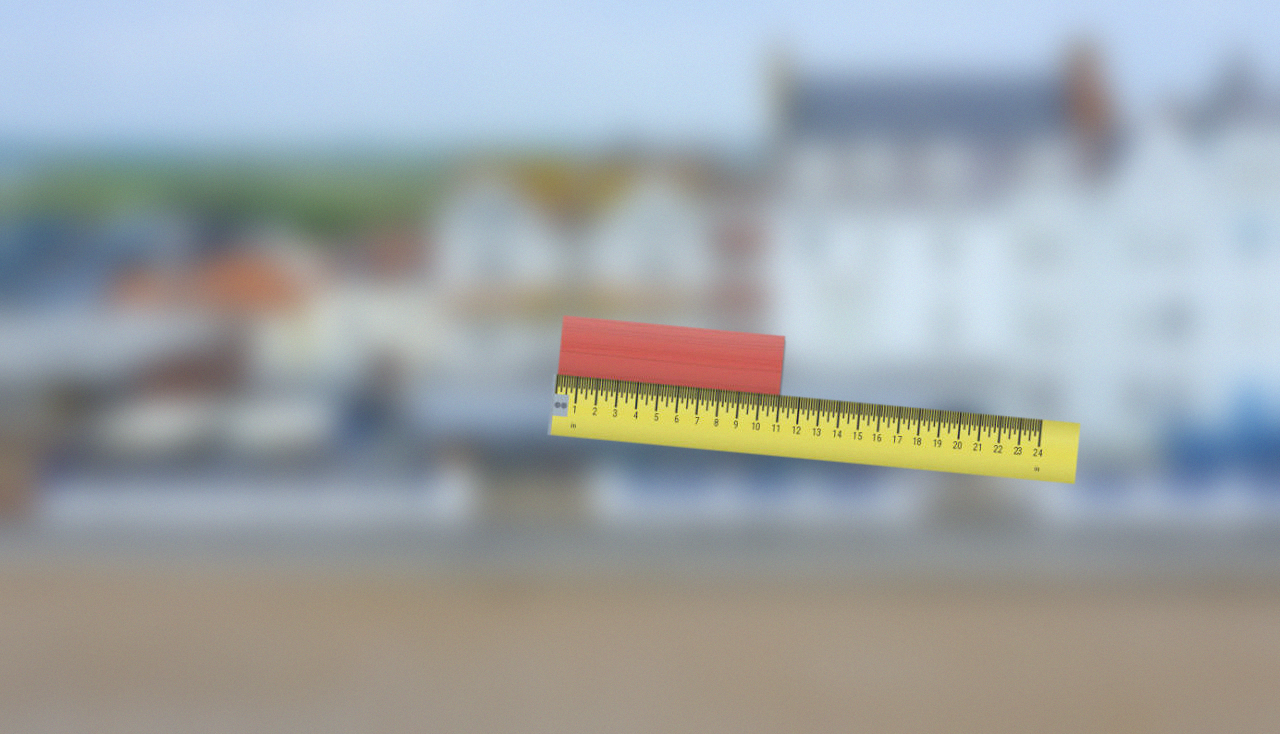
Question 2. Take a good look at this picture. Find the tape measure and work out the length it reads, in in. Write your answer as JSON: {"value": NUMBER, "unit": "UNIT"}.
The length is {"value": 11, "unit": "in"}
